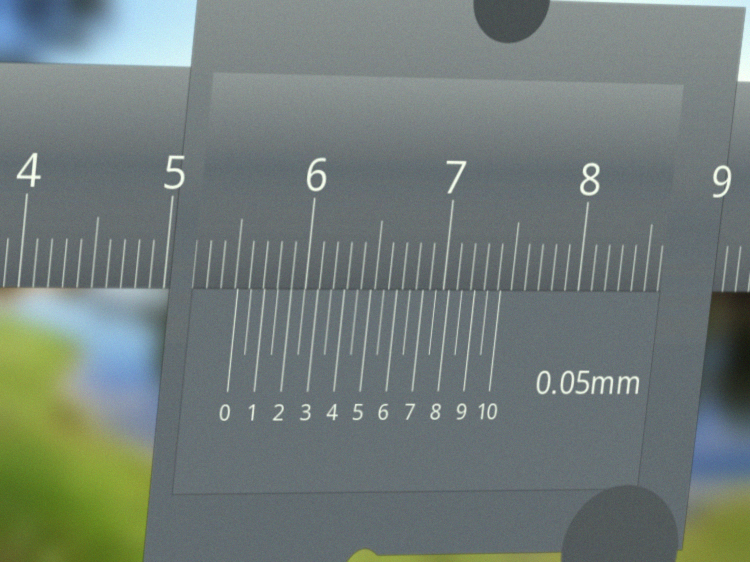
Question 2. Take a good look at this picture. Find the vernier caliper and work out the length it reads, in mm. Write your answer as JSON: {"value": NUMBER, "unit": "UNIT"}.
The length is {"value": 55.2, "unit": "mm"}
